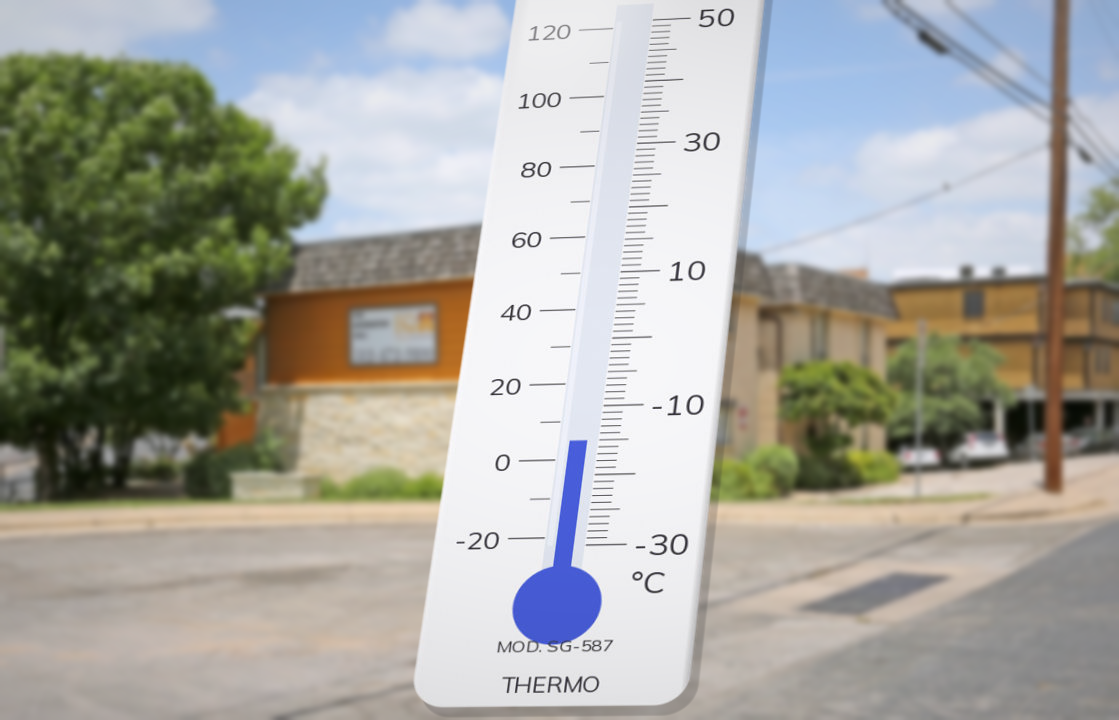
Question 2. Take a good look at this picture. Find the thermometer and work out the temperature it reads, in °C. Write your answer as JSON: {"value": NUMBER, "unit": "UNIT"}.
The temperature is {"value": -15, "unit": "°C"}
